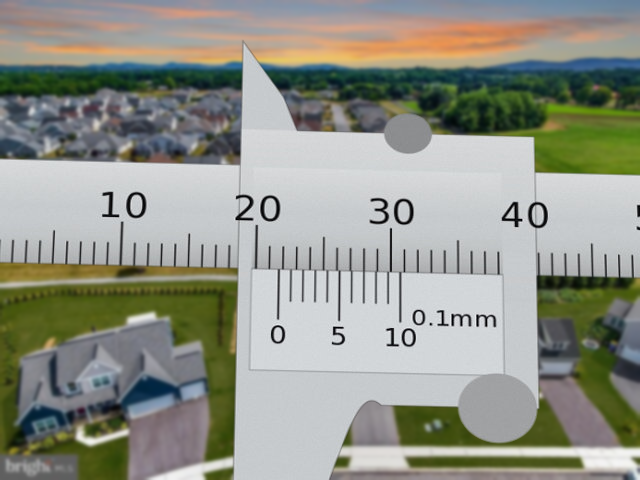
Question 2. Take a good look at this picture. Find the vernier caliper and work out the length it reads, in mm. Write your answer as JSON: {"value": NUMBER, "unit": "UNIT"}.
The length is {"value": 21.7, "unit": "mm"}
